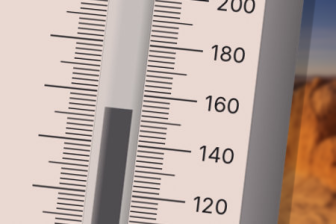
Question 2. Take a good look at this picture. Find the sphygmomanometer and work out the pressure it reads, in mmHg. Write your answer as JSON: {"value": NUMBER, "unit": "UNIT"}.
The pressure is {"value": 154, "unit": "mmHg"}
